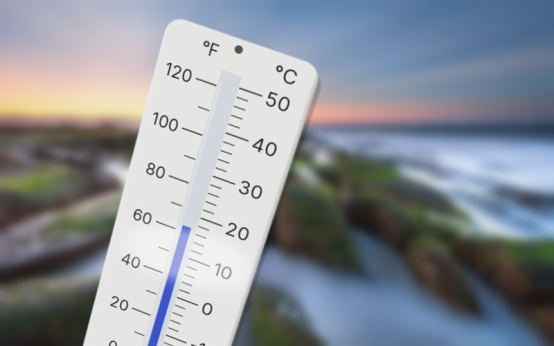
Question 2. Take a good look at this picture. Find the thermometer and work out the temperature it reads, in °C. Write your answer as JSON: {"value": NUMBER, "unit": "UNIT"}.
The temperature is {"value": 17, "unit": "°C"}
